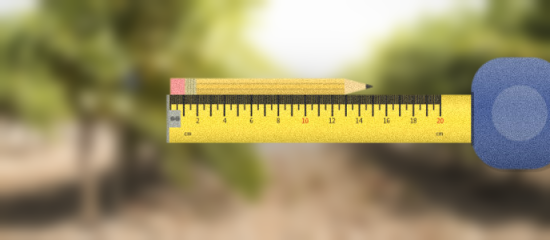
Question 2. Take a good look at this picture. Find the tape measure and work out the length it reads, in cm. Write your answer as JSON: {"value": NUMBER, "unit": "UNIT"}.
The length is {"value": 15, "unit": "cm"}
